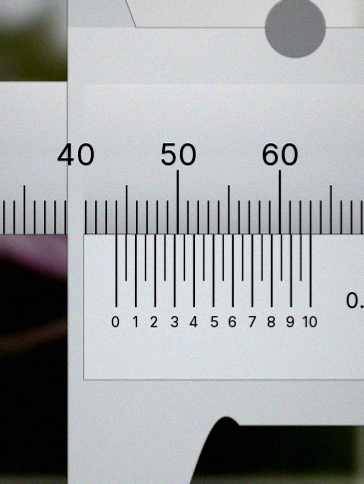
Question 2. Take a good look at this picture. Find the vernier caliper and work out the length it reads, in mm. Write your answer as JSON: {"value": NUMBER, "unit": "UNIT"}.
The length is {"value": 44.0, "unit": "mm"}
